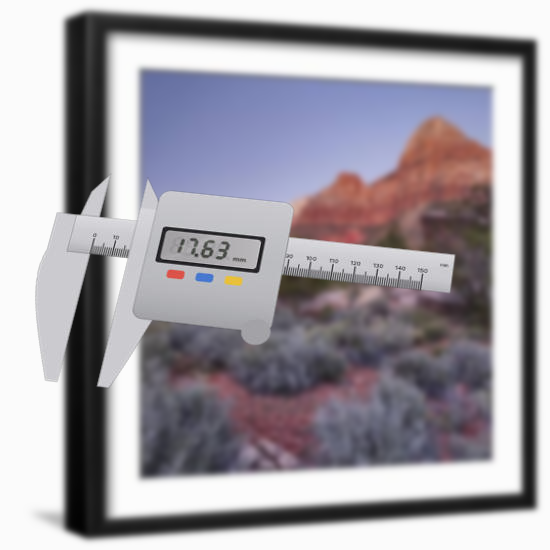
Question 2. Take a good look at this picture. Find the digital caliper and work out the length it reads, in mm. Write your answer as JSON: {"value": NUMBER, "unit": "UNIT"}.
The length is {"value": 17.63, "unit": "mm"}
